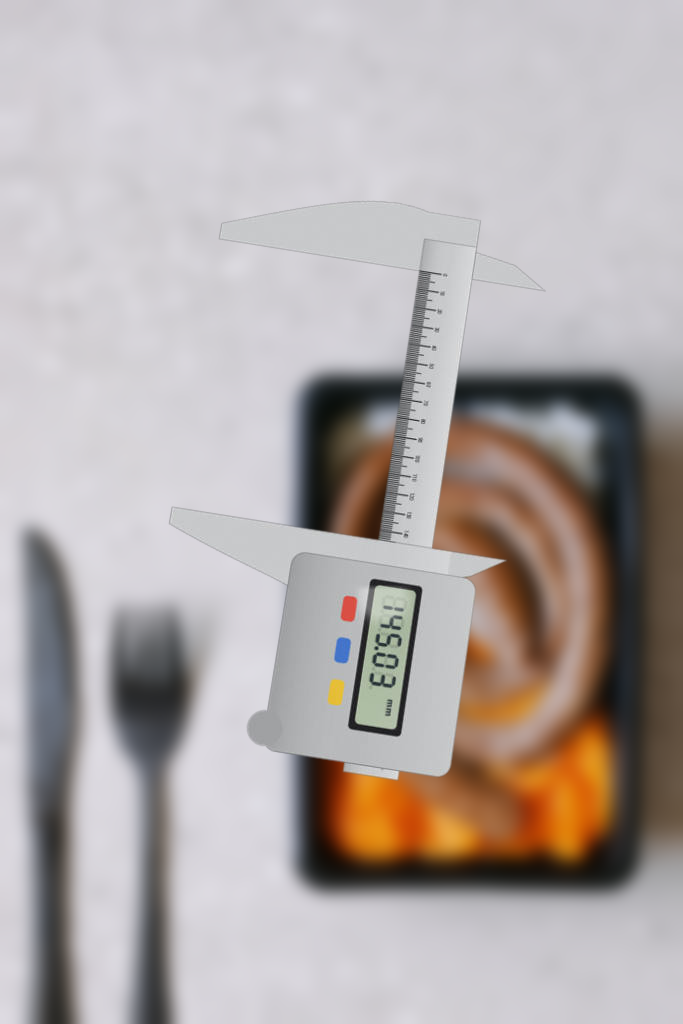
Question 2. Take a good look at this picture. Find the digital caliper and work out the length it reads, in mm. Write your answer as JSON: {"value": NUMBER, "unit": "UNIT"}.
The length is {"value": 145.03, "unit": "mm"}
